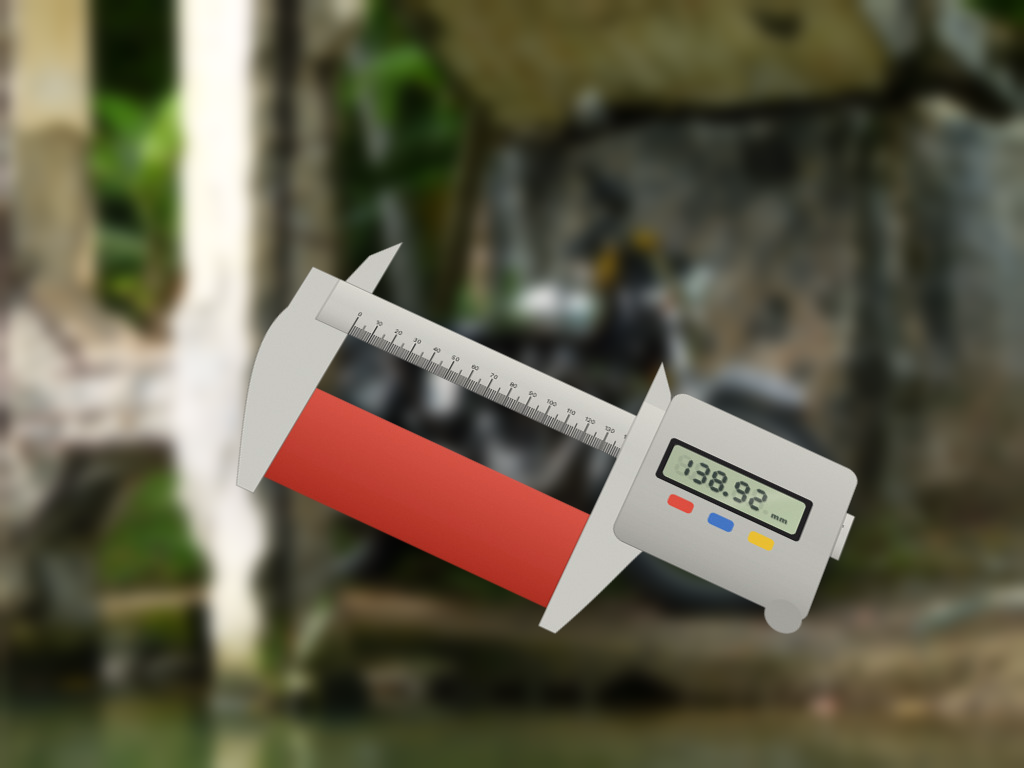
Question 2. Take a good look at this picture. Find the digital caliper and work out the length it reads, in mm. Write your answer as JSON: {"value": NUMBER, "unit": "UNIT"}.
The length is {"value": 138.92, "unit": "mm"}
